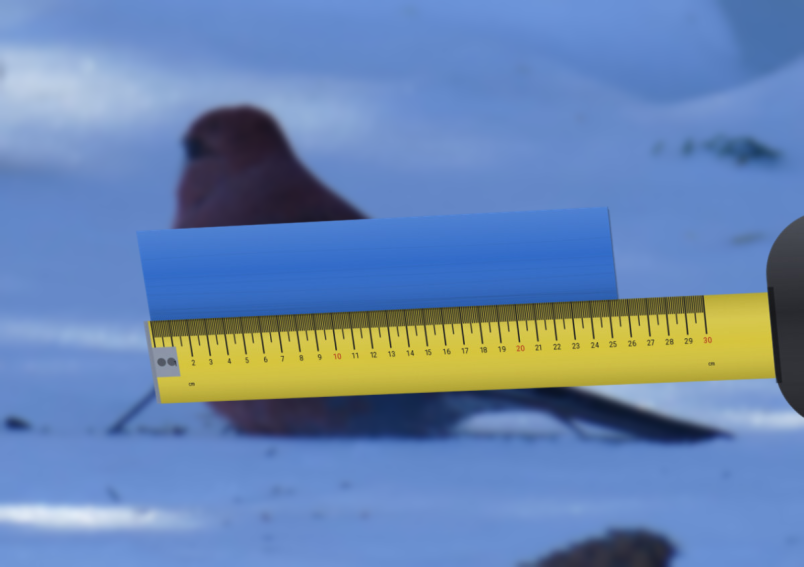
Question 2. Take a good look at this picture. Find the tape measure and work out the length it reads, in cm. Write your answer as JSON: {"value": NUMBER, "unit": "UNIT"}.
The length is {"value": 25.5, "unit": "cm"}
